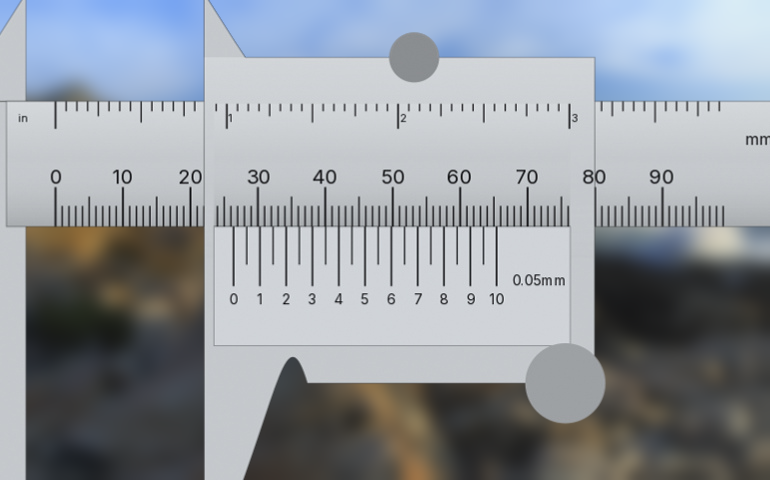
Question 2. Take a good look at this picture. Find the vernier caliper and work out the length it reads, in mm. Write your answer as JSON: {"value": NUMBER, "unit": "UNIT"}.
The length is {"value": 26.4, "unit": "mm"}
